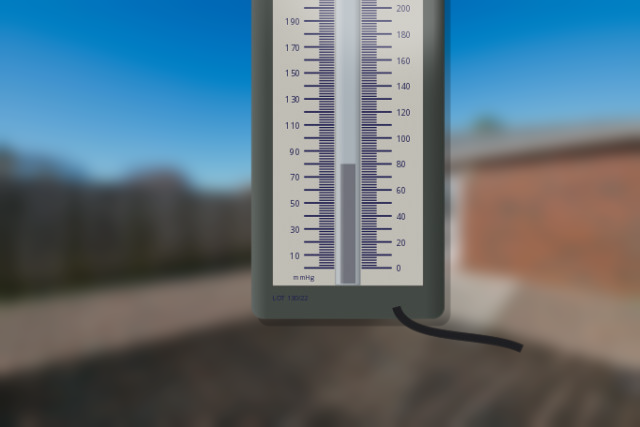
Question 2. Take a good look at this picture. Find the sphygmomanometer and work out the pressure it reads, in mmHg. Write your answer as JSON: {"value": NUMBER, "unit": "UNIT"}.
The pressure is {"value": 80, "unit": "mmHg"}
